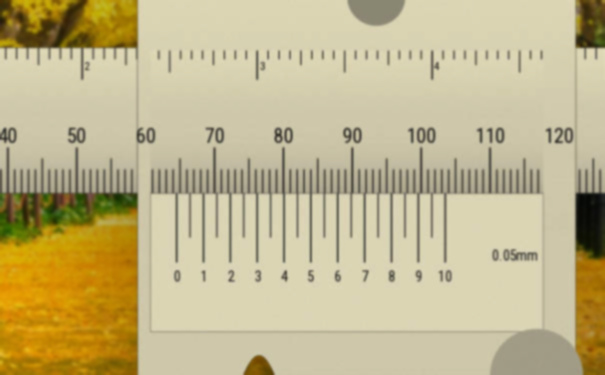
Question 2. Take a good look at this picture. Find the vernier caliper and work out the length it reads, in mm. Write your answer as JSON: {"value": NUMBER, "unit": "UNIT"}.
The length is {"value": 64.5, "unit": "mm"}
